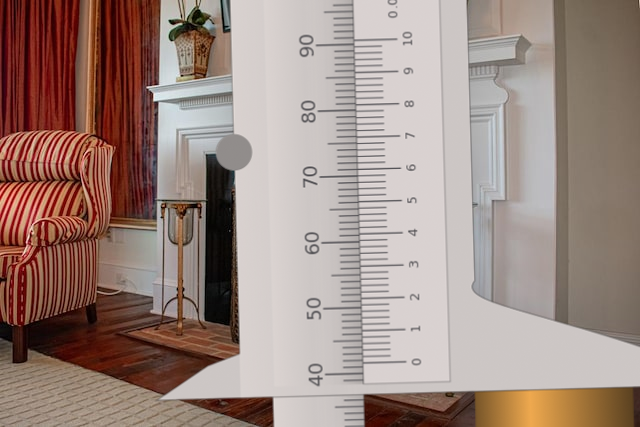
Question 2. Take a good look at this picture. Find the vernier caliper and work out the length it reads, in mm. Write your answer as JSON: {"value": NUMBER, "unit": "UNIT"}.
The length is {"value": 41.6, "unit": "mm"}
